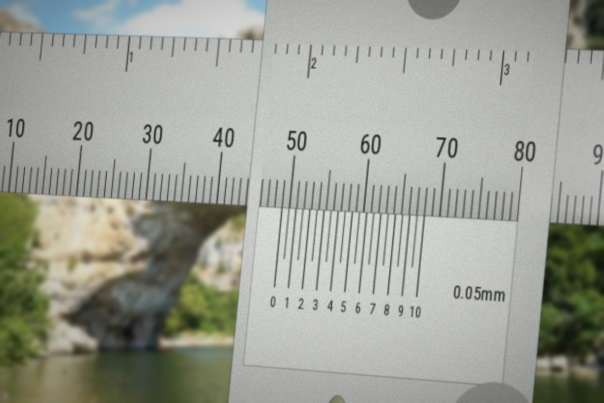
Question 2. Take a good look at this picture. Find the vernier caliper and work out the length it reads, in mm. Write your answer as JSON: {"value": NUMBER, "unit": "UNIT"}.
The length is {"value": 49.0, "unit": "mm"}
